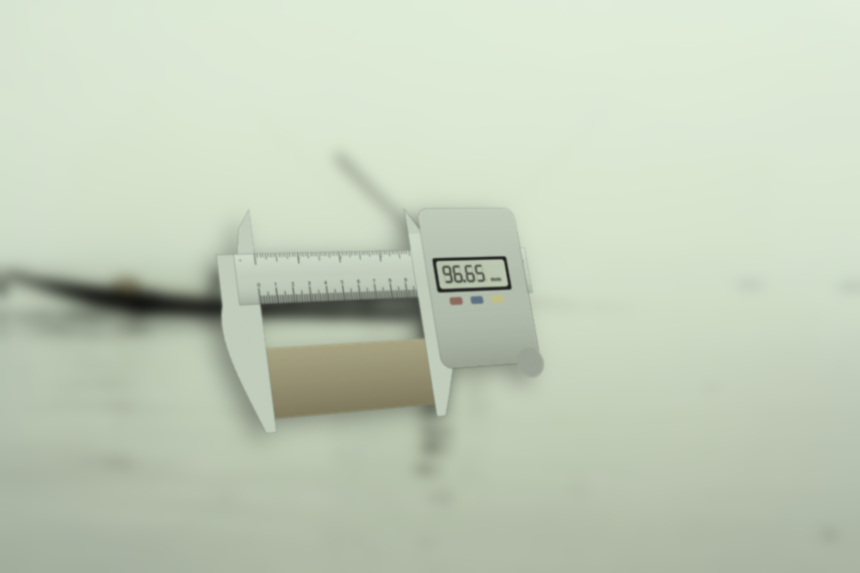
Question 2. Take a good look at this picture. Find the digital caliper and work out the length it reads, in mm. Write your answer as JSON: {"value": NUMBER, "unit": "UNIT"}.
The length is {"value": 96.65, "unit": "mm"}
